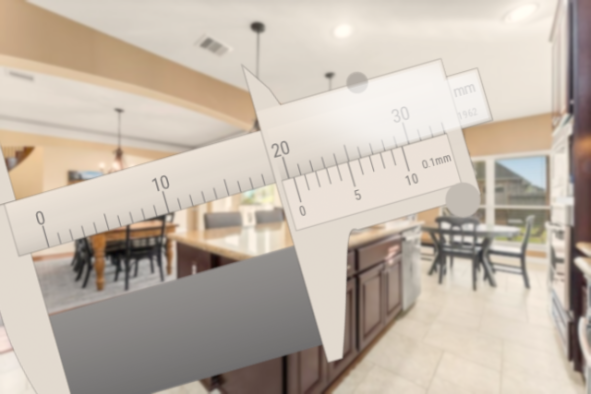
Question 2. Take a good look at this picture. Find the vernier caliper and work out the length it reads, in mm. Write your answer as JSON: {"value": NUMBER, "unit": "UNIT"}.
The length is {"value": 20.4, "unit": "mm"}
